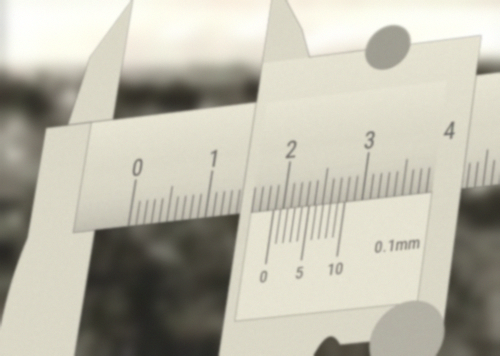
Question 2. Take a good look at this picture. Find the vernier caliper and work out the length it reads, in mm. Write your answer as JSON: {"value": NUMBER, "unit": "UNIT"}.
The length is {"value": 18.8, "unit": "mm"}
